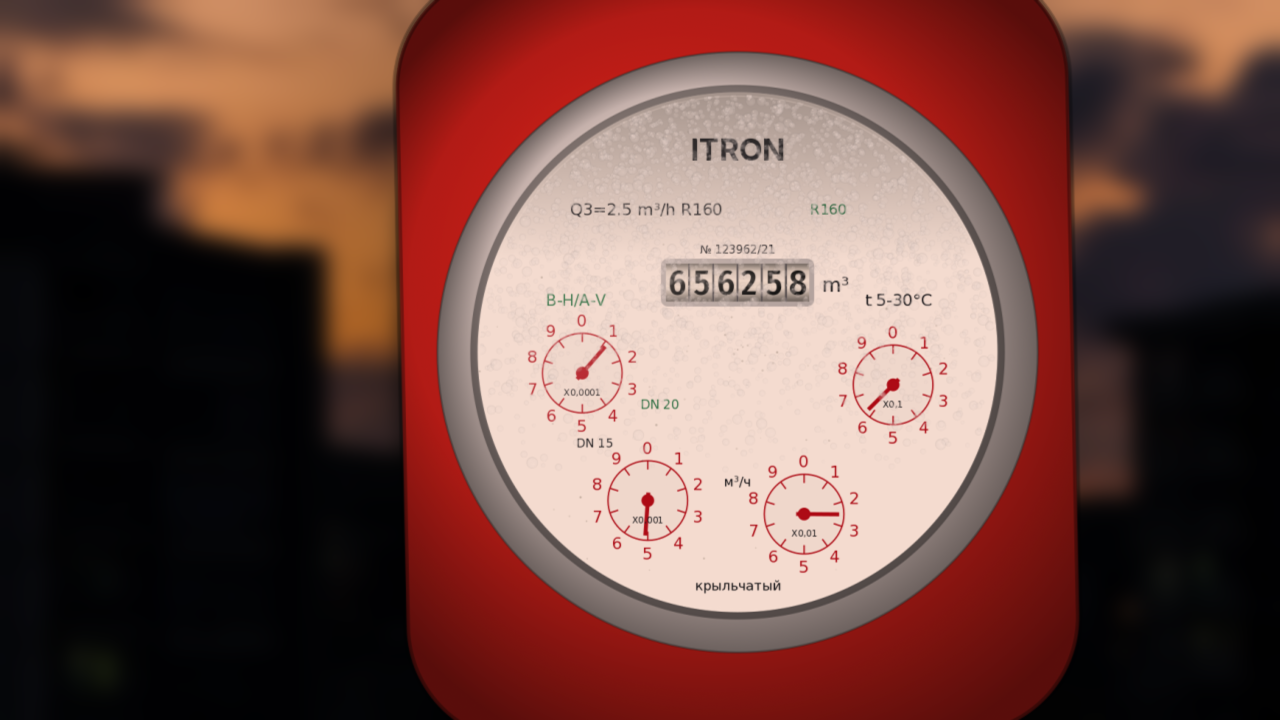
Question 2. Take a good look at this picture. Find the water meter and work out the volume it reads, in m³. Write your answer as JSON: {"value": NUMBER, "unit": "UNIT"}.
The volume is {"value": 656258.6251, "unit": "m³"}
